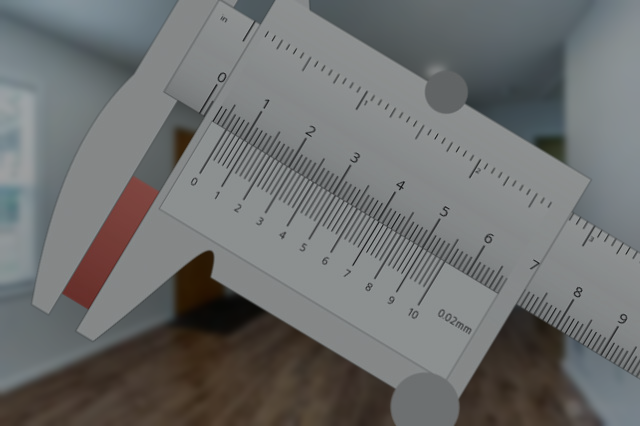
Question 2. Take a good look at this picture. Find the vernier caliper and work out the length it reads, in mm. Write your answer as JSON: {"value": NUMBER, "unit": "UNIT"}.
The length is {"value": 6.0, "unit": "mm"}
